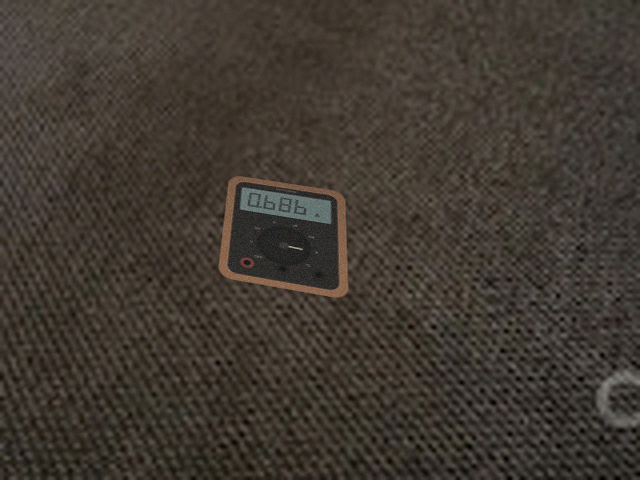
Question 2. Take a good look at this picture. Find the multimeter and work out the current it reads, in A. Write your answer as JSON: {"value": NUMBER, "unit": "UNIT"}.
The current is {"value": 0.686, "unit": "A"}
